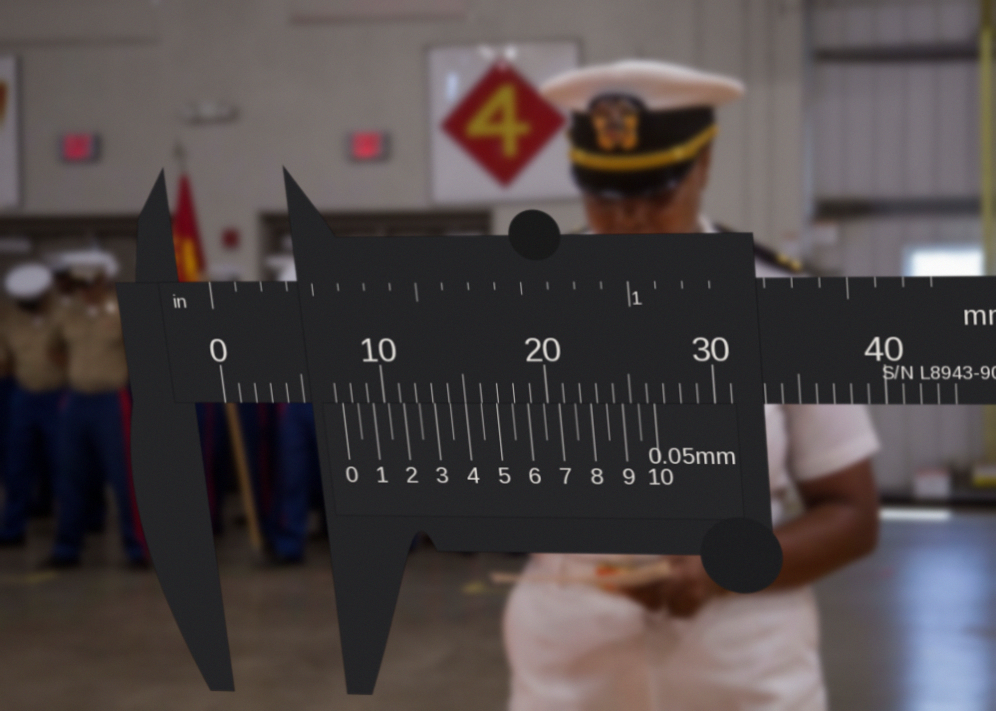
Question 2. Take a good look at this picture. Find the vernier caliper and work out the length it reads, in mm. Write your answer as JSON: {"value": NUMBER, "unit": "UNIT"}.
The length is {"value": 7.4, "unit": "mm"}
